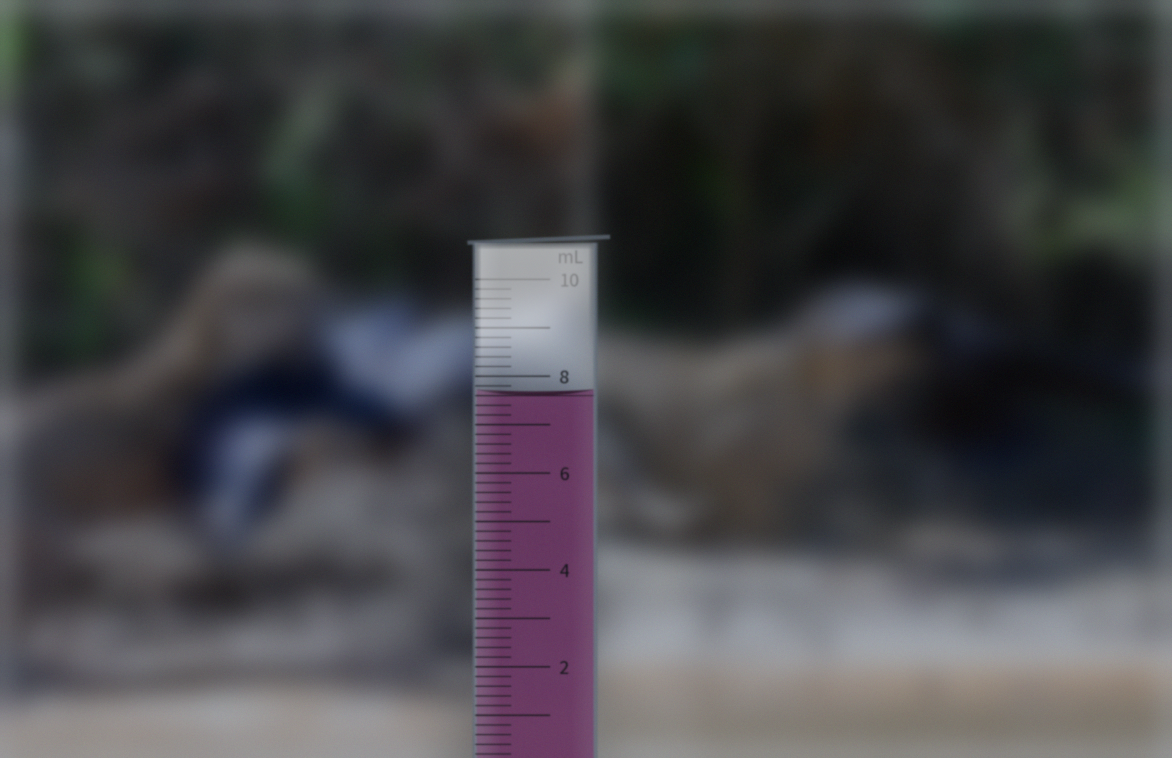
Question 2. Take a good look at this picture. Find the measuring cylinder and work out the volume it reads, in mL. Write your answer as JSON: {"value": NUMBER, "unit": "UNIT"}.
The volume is {"value": 7.6, "unit": "mL"}
